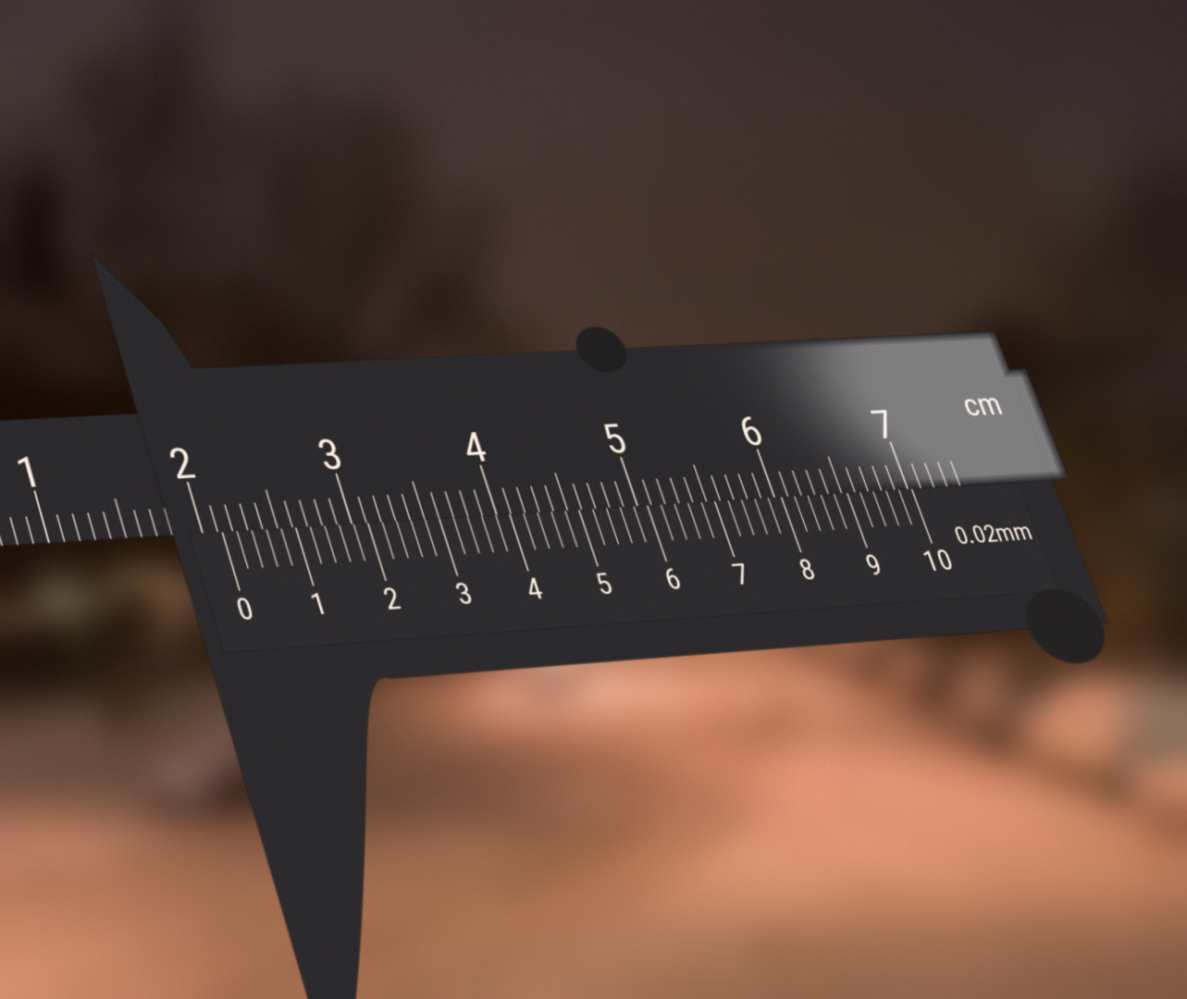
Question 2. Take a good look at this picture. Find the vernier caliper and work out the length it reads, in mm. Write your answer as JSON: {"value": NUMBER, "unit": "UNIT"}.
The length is {"value": 21.3, "unit": "mm"}
